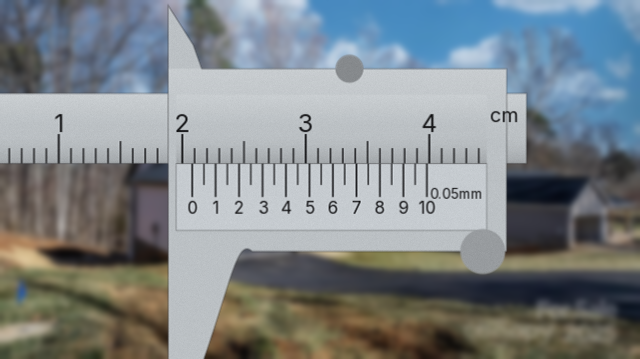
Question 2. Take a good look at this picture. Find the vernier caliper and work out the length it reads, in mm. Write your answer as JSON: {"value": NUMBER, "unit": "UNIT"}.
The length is {"value": 20.8, "unit": "mm"}
